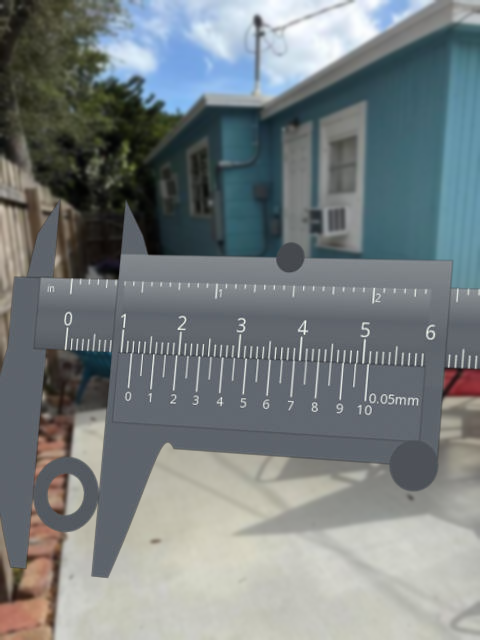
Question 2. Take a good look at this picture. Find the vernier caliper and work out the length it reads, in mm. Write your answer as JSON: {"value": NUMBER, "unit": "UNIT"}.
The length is {"value": 11.8, "unit": "mm"}
